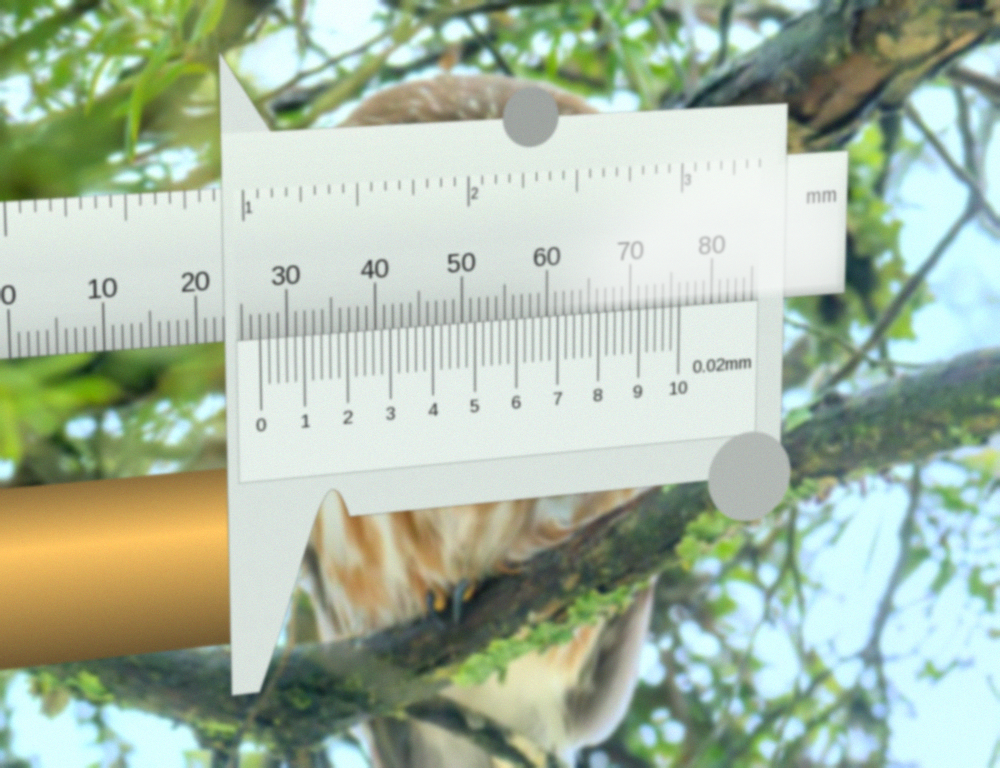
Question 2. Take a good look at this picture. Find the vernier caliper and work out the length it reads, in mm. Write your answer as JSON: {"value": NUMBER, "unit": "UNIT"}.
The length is {"value": 27.0, "unit": "mm"}
